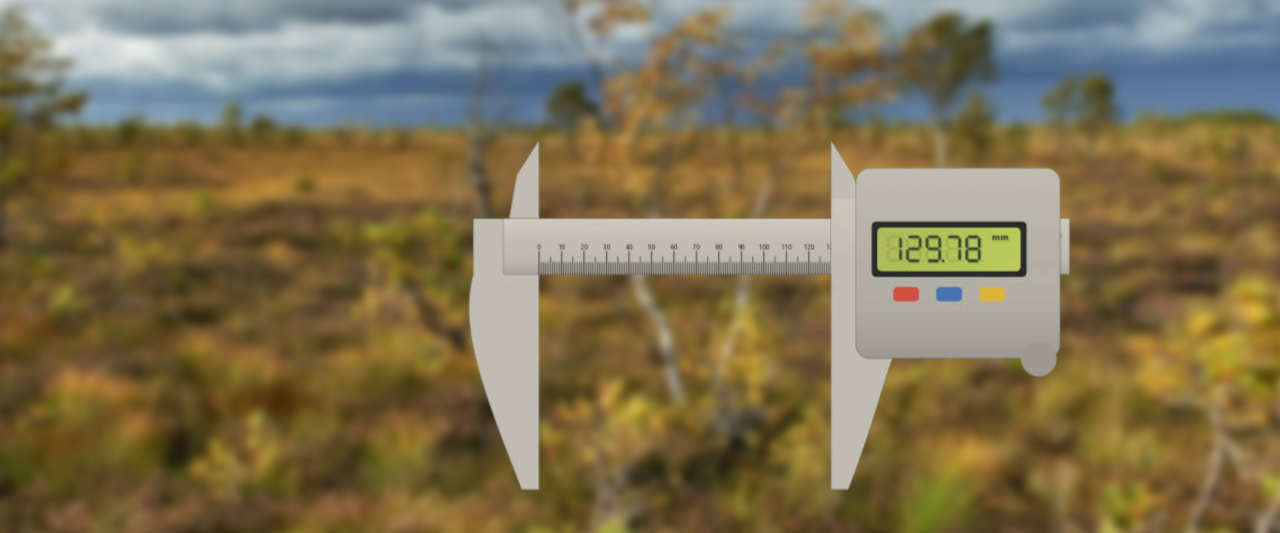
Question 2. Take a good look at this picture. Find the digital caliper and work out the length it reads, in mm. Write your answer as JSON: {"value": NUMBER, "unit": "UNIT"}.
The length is {"value": 129.78, "unit": "mm"}
